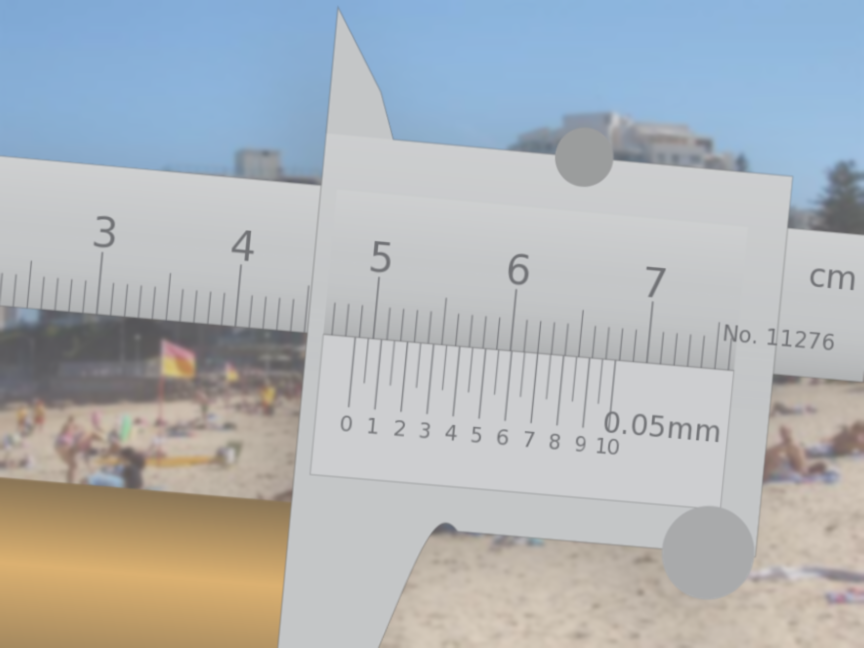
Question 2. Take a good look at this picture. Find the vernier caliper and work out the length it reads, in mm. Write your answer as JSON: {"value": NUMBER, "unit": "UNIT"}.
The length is {"value": 48.7, "unit": "mm"}
